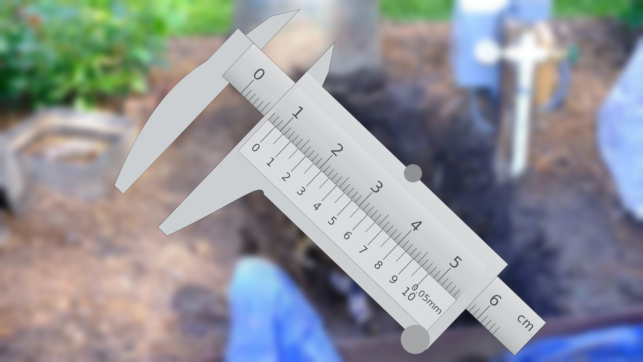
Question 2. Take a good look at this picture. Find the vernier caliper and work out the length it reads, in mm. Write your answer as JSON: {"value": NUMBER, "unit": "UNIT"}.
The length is {"value": 8.8, "unit": "mm"}
